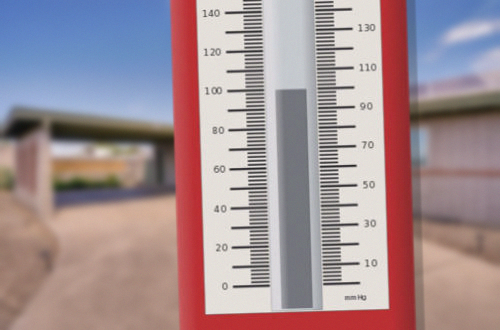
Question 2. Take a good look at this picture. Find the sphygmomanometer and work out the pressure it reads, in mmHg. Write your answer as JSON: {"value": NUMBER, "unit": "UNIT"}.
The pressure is {"value": 100, "unit": "mmHg"}
